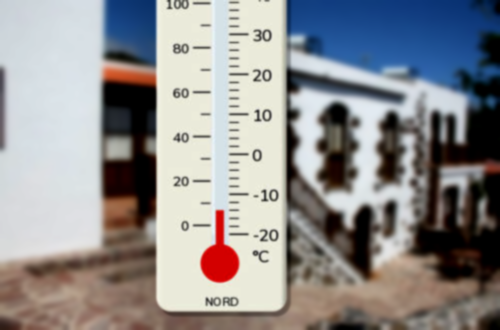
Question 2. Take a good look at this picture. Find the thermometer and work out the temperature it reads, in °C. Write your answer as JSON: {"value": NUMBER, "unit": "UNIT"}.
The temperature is {"value": -14, "unit": "°C"}
